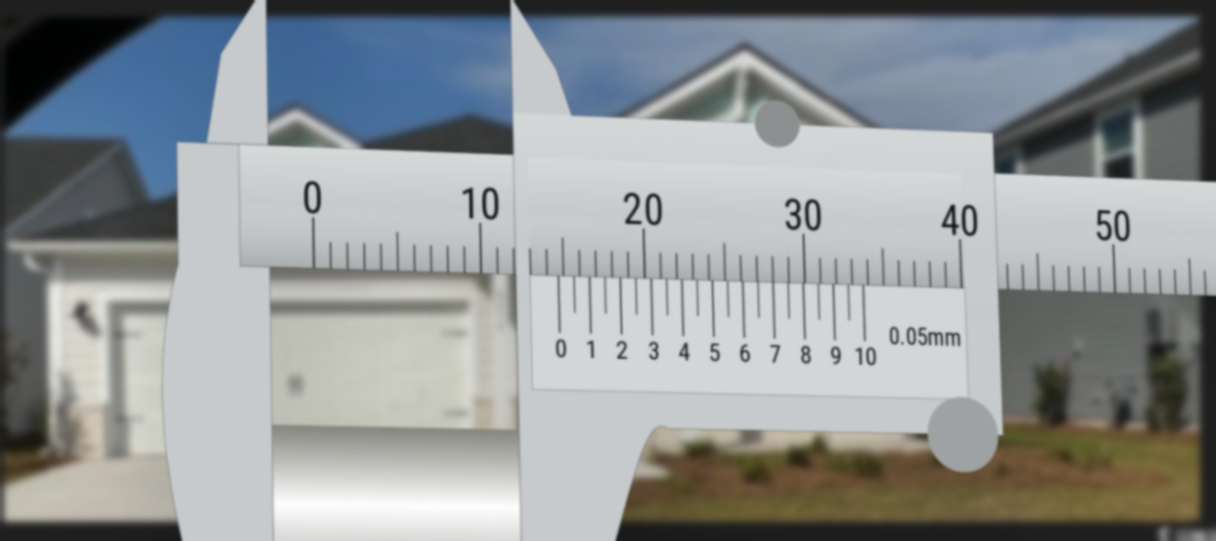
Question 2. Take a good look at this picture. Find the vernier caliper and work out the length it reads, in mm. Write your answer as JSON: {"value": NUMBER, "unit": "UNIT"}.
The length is {"value": 14.7, "unit": "mm"}
